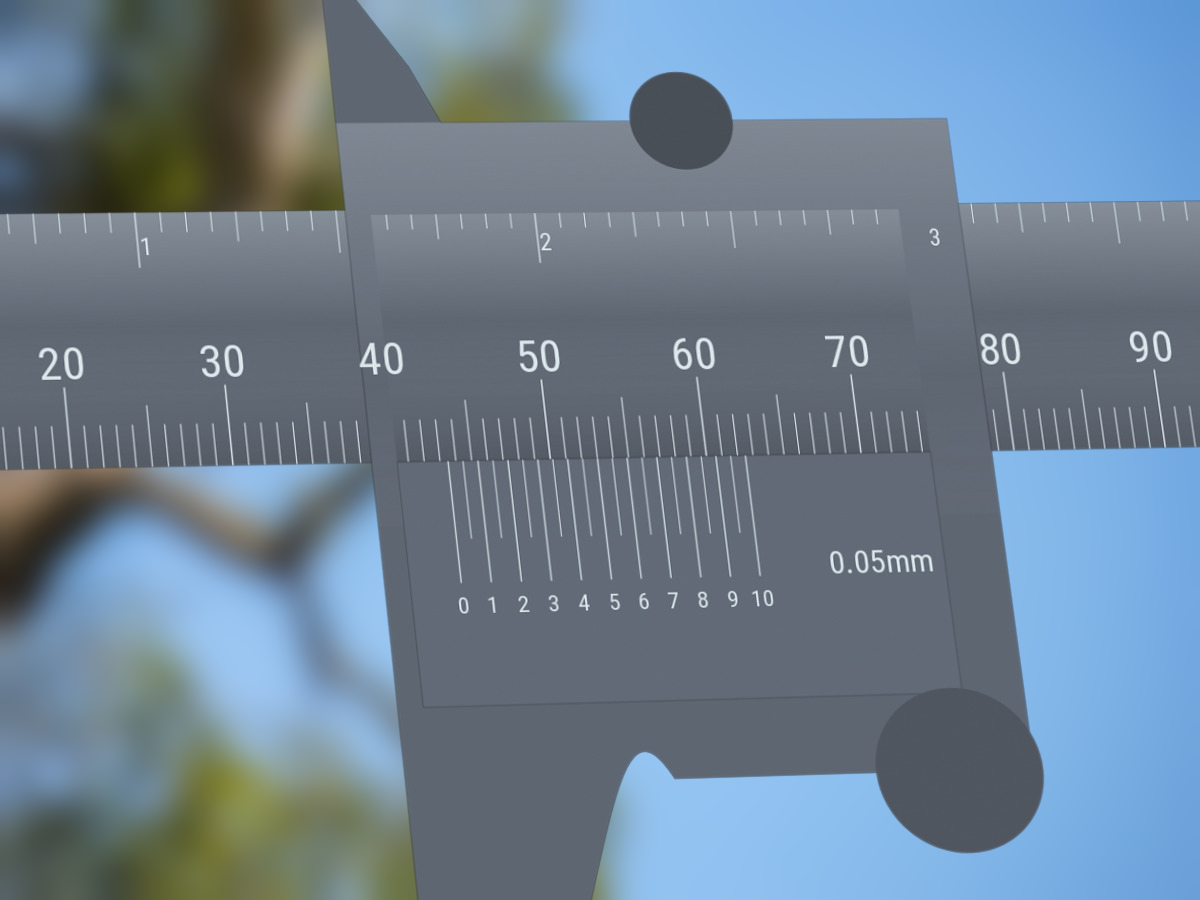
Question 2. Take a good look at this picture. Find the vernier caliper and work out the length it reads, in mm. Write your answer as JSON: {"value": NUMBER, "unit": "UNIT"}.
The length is {"value": 43.5, "unit": "mm"}
